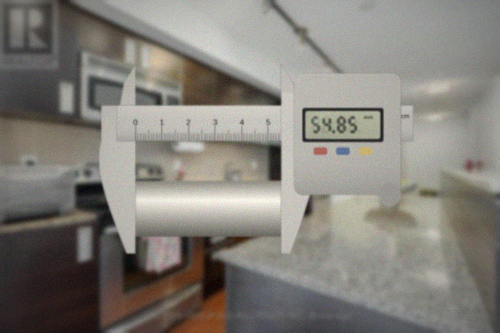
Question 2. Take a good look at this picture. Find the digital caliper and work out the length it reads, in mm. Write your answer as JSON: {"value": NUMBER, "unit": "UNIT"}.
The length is {"value": 54.85, "unit": "mm"}
